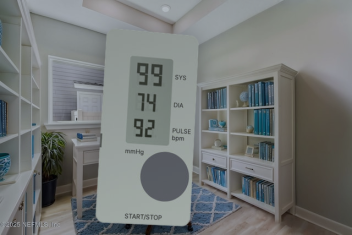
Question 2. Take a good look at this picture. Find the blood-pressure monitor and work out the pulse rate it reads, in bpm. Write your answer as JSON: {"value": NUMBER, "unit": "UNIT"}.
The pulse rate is {"value": 92, "unit": "bpm"}
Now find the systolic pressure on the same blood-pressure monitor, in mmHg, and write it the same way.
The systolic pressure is {"value": 99, "unit": "mmHg"}
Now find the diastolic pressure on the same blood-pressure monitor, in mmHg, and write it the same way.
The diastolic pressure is {"value": 74, "unit": "mmHg"}
